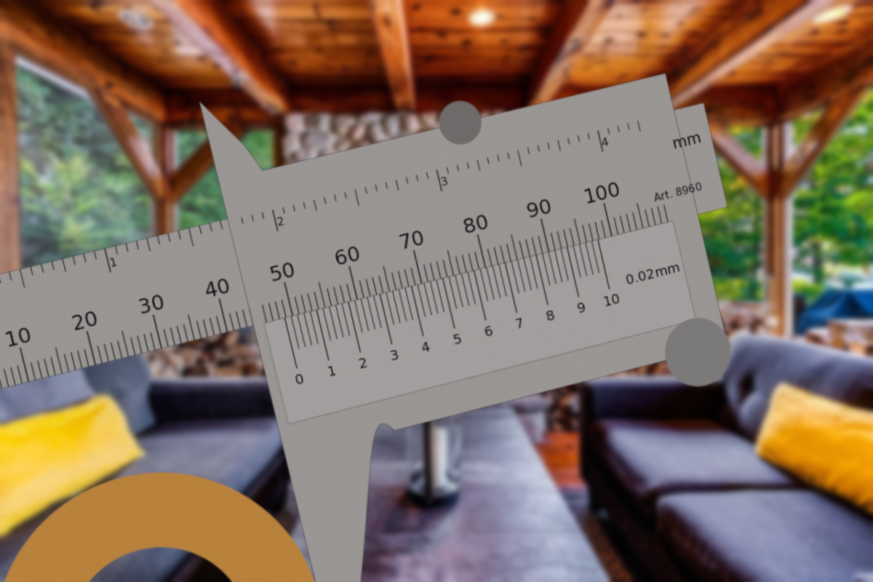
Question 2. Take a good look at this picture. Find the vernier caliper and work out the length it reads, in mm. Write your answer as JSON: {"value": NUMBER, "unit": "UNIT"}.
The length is {"value": 48.8, "unit": "mm"}
